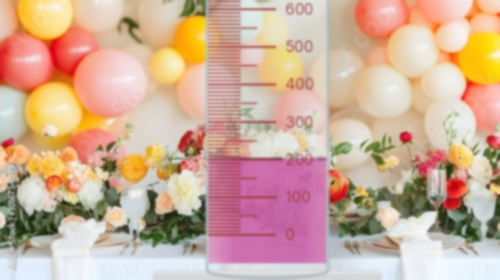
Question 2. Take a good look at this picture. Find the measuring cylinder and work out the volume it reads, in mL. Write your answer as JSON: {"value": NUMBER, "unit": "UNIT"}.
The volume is {"value": 200, "unit": "mL"}
